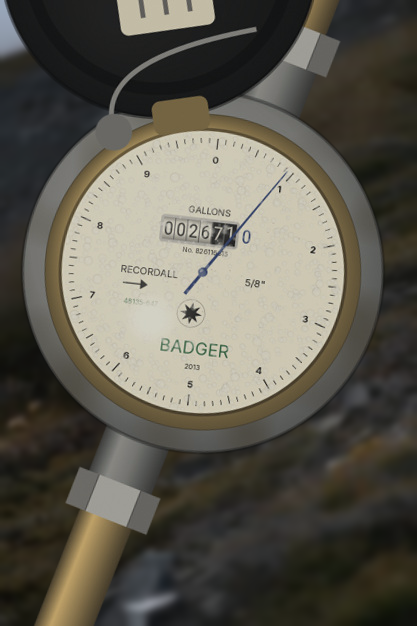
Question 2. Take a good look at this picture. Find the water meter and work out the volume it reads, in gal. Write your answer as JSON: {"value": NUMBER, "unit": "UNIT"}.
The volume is {"value": 26710.9, "unit": "gal"}
